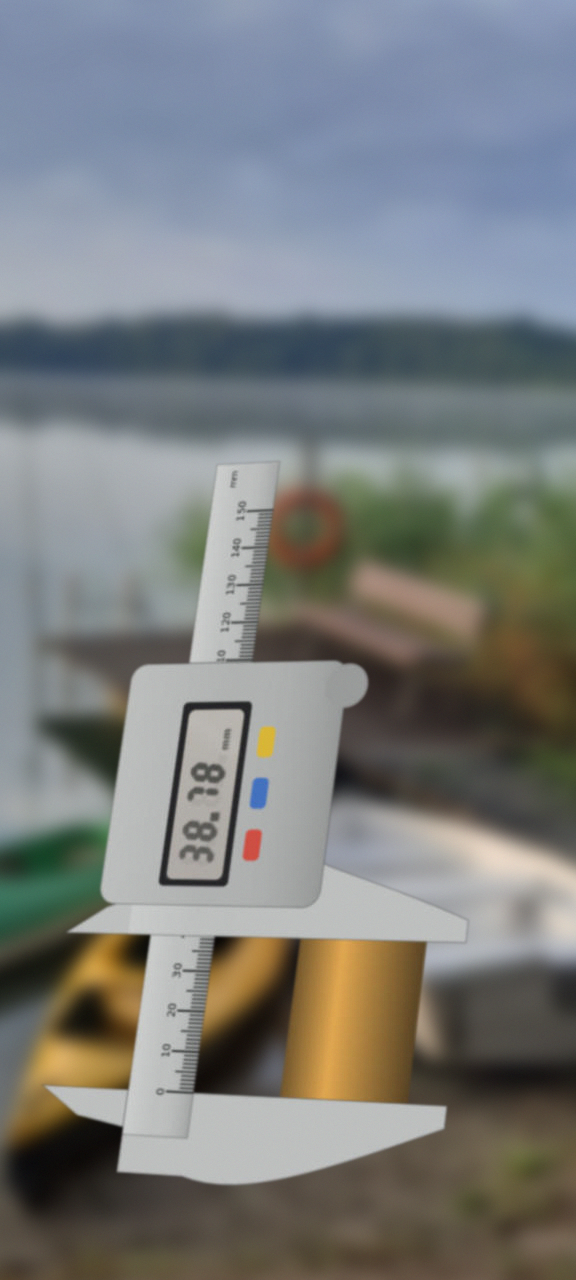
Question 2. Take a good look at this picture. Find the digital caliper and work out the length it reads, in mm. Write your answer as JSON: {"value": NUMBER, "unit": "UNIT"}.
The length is {"value": 38.78, "unit": "mm"}
